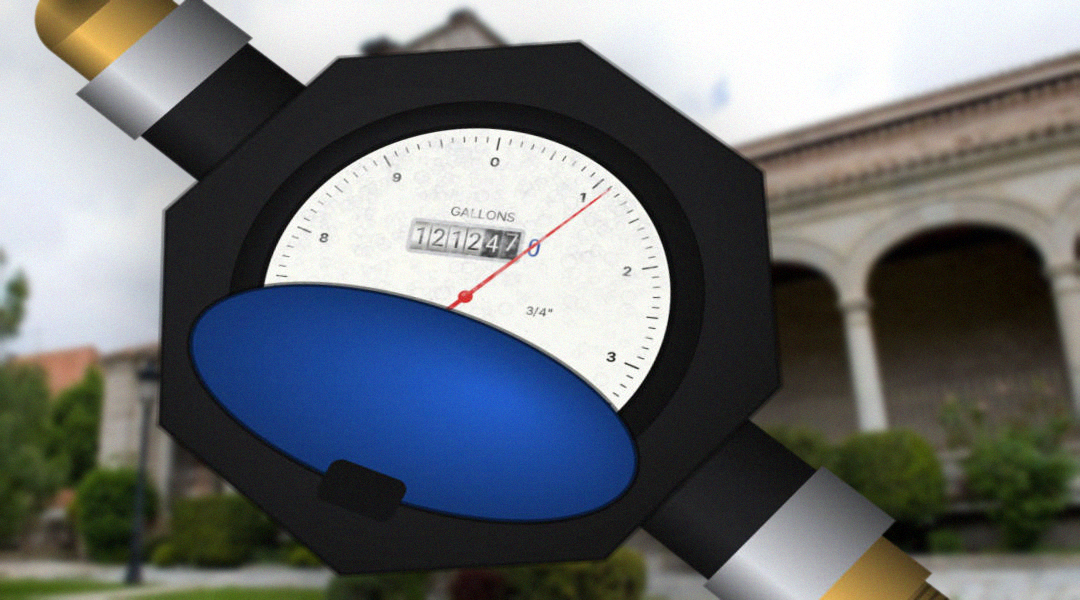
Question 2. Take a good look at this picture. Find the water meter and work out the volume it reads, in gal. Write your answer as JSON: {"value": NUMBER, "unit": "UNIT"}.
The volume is {"value": 1212471.1, "unit": "gal"}
